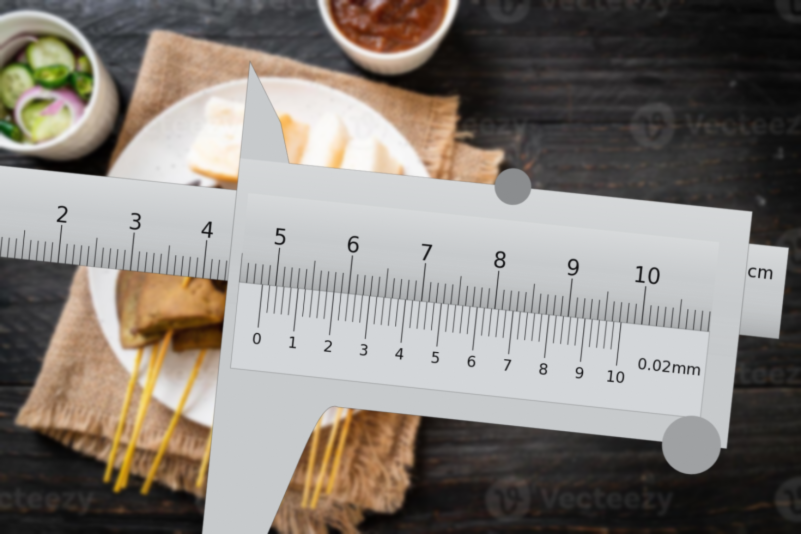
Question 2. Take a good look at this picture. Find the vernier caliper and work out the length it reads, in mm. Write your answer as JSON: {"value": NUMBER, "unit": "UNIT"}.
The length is {"value": 48.2, "unit": "mm"}
